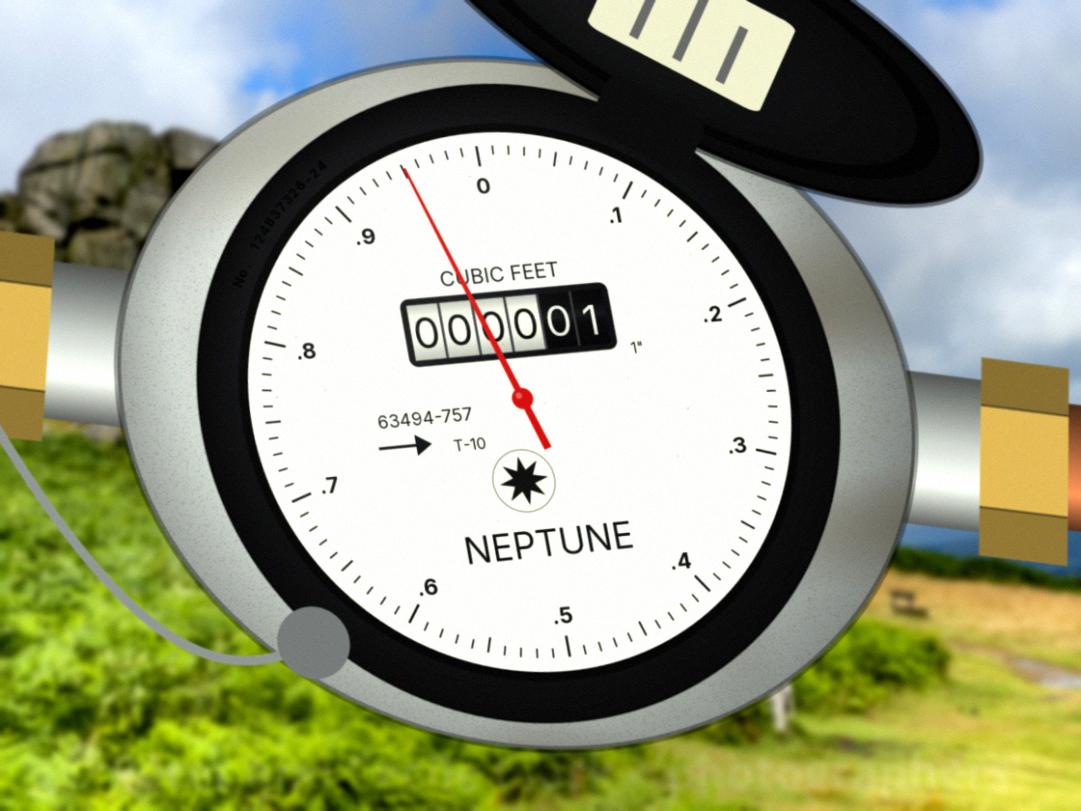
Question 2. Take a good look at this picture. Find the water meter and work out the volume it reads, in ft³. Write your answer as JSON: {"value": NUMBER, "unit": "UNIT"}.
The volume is {"value": 0.95, "unit": "ft³"}
